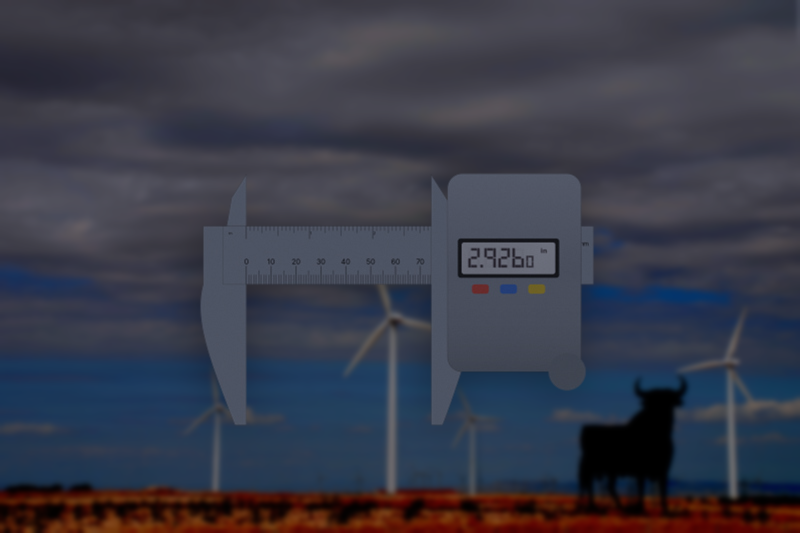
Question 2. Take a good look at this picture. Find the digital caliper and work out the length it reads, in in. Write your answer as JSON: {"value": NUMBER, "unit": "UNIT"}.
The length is {"value": 2.9260, "unit": "in"}
